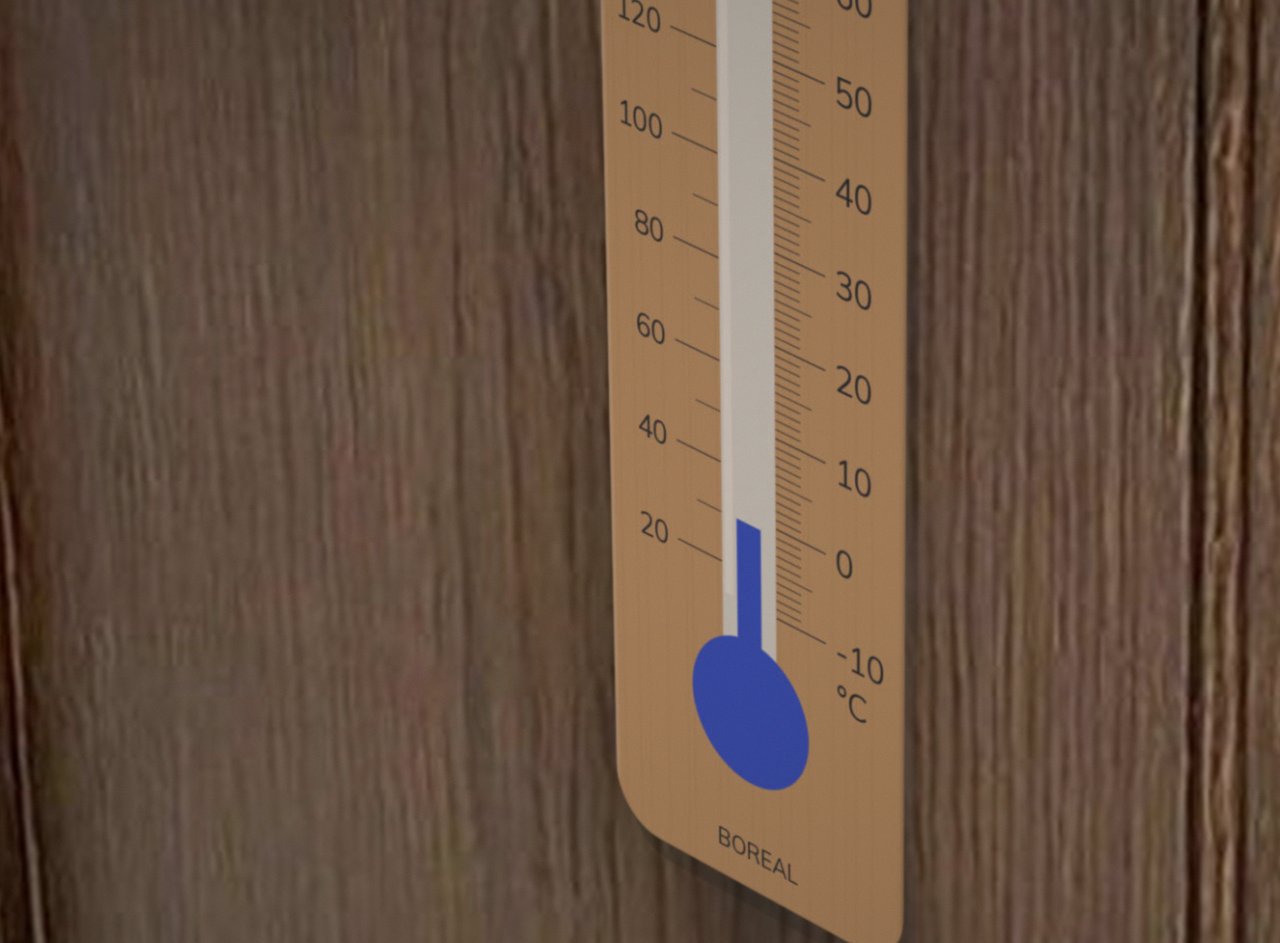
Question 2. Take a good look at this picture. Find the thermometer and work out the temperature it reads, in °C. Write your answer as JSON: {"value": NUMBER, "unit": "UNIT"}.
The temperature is {"value": -1, "unit": "°C"}
